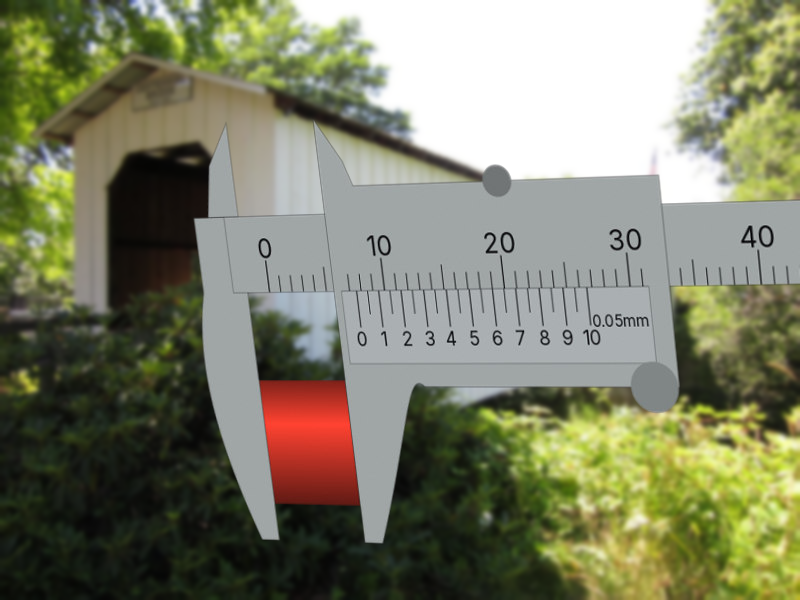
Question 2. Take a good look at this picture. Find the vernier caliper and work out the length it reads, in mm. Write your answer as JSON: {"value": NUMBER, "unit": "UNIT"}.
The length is {"value": 7.6, "unit": "mm"}
